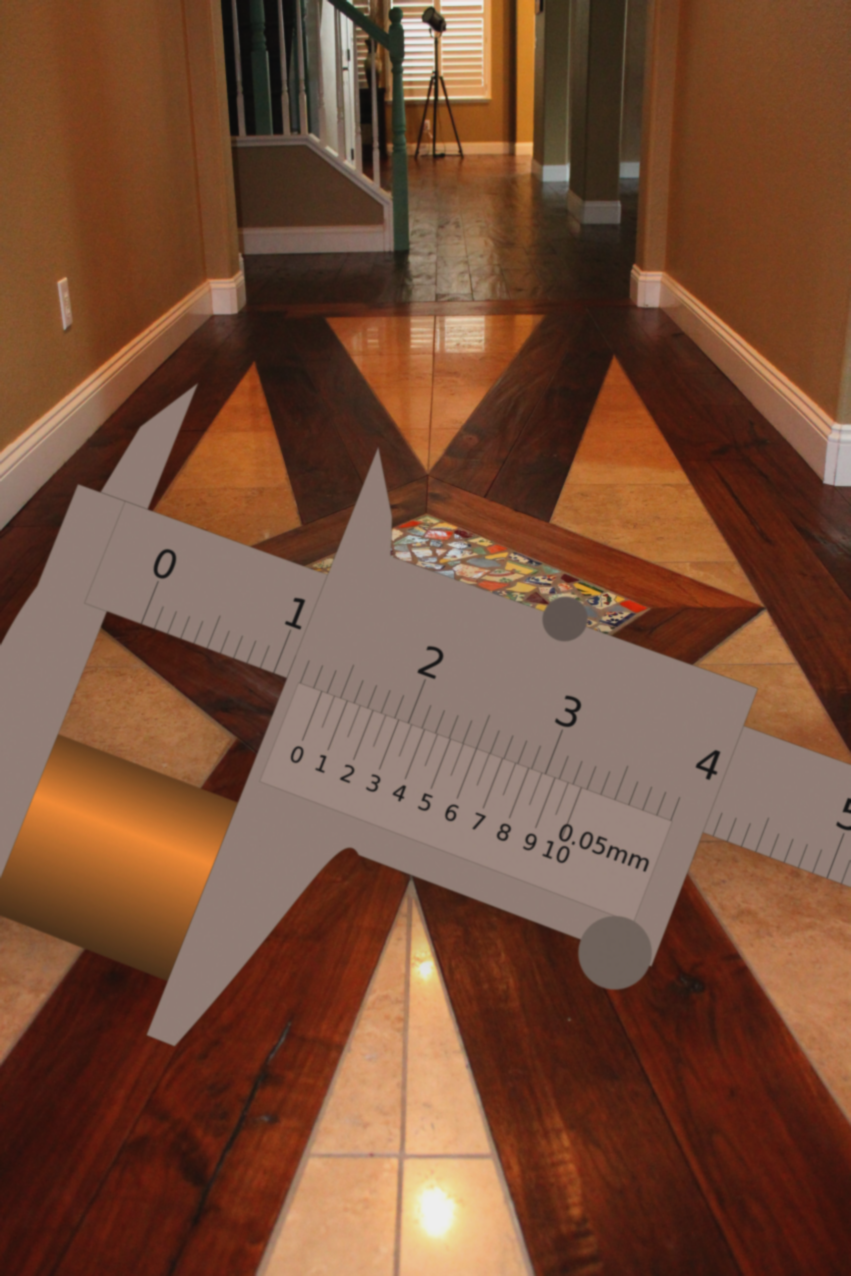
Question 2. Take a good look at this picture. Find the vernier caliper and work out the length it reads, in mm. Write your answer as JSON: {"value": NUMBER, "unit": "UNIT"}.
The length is {"value": 13.6, "unit": "mm"}
